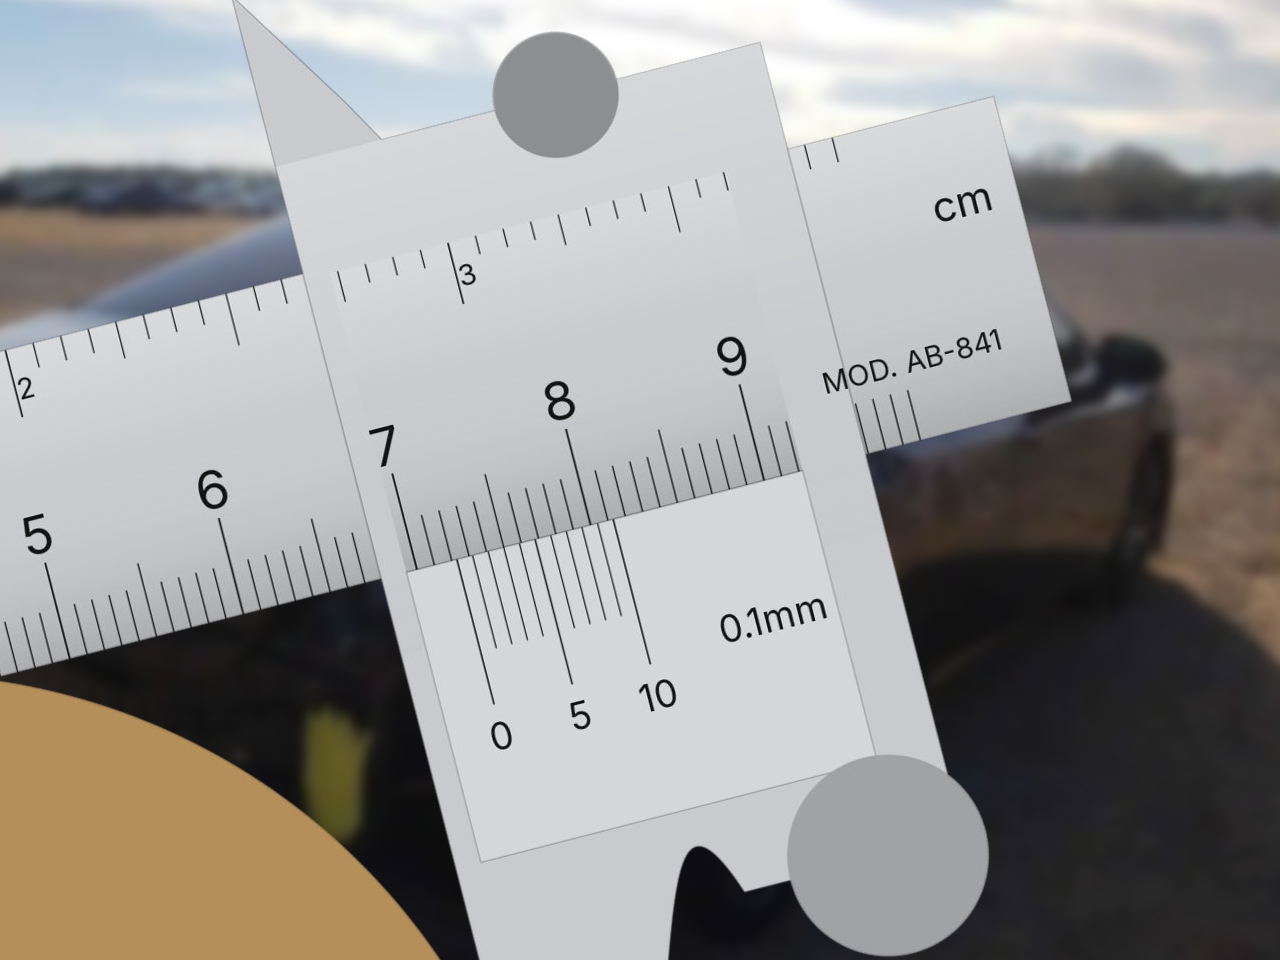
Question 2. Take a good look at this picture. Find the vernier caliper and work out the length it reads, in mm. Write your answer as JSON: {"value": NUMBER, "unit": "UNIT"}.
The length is {"value": 72.3, "unit": "mm"}
